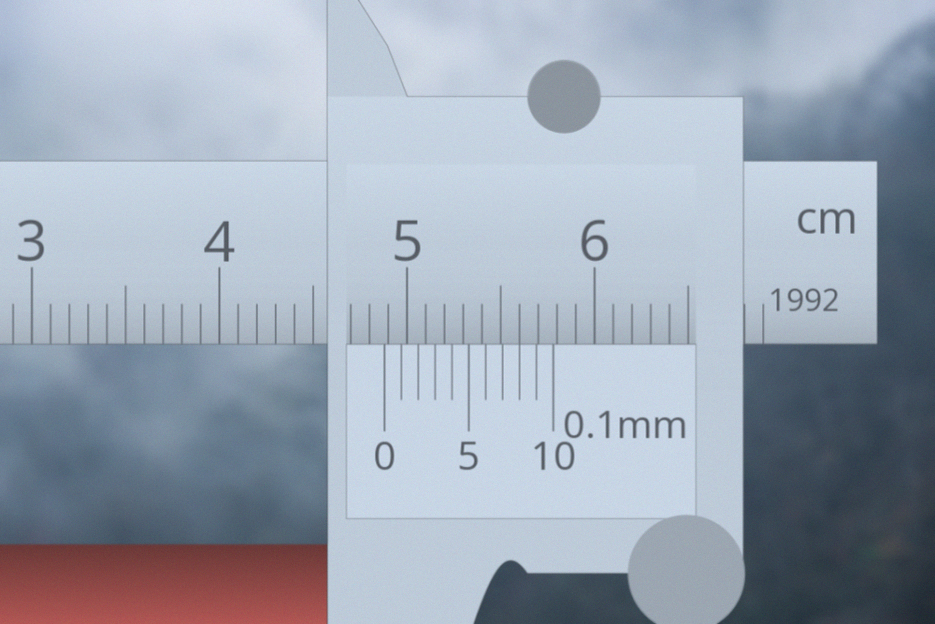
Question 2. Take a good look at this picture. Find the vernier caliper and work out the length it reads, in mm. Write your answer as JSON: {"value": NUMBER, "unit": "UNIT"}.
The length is {"value": 48.8, "unit": "mm"}
